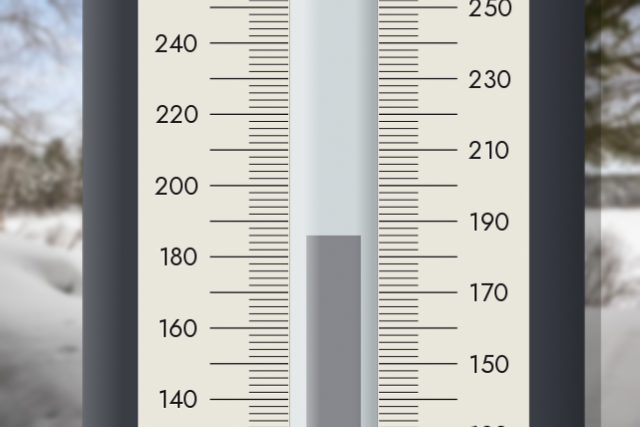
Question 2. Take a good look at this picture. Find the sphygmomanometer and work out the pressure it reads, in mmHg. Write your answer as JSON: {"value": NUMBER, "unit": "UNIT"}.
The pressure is {"value": 186, "unit": "mmHg"}
